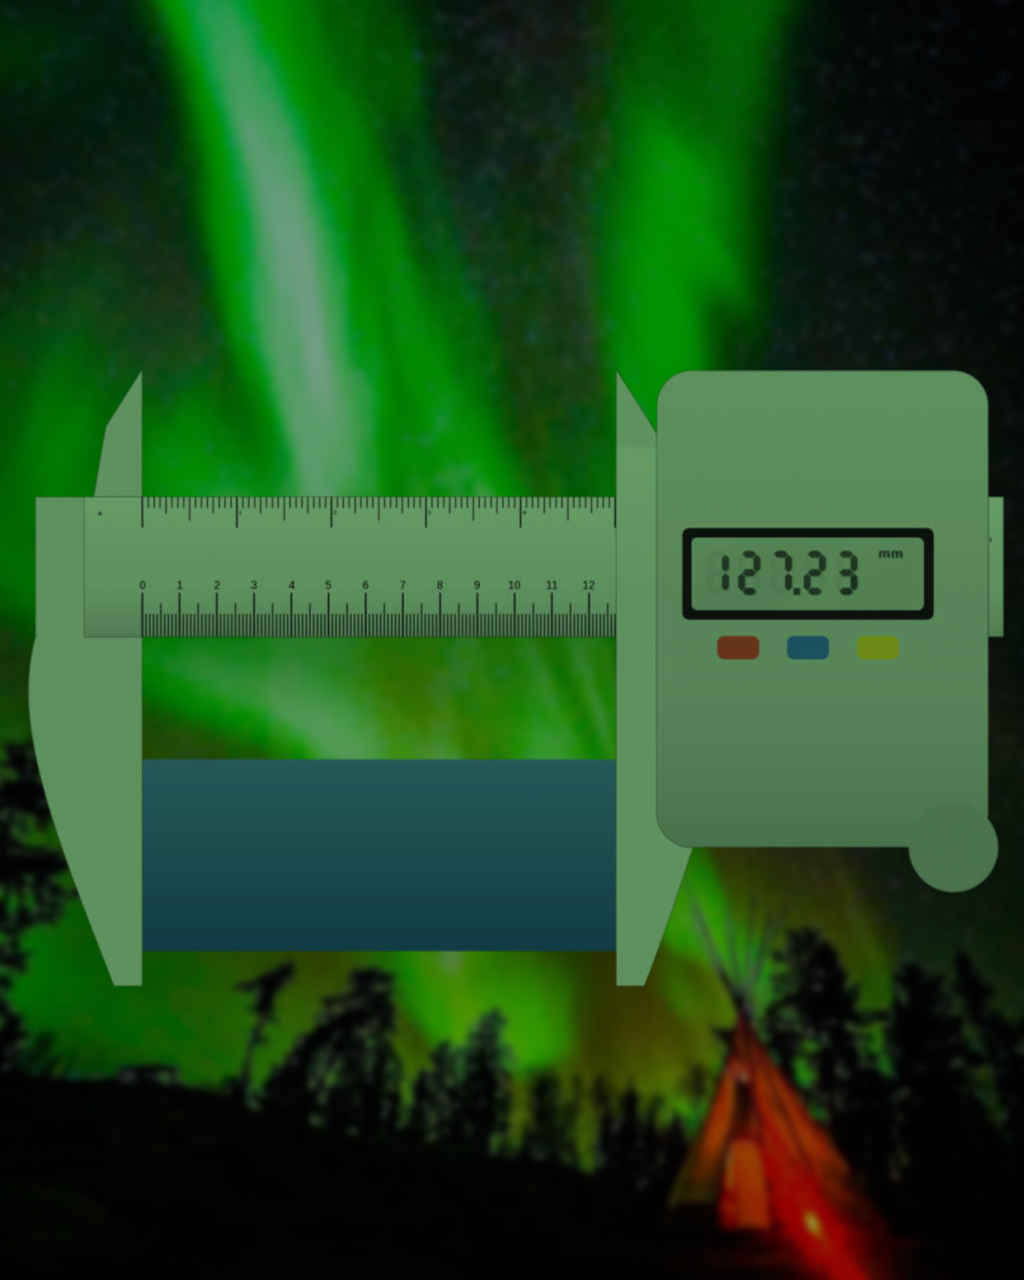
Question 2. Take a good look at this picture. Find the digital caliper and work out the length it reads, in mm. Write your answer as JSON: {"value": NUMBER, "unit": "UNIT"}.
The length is {"value": 127.23, "unit": "mm"}
